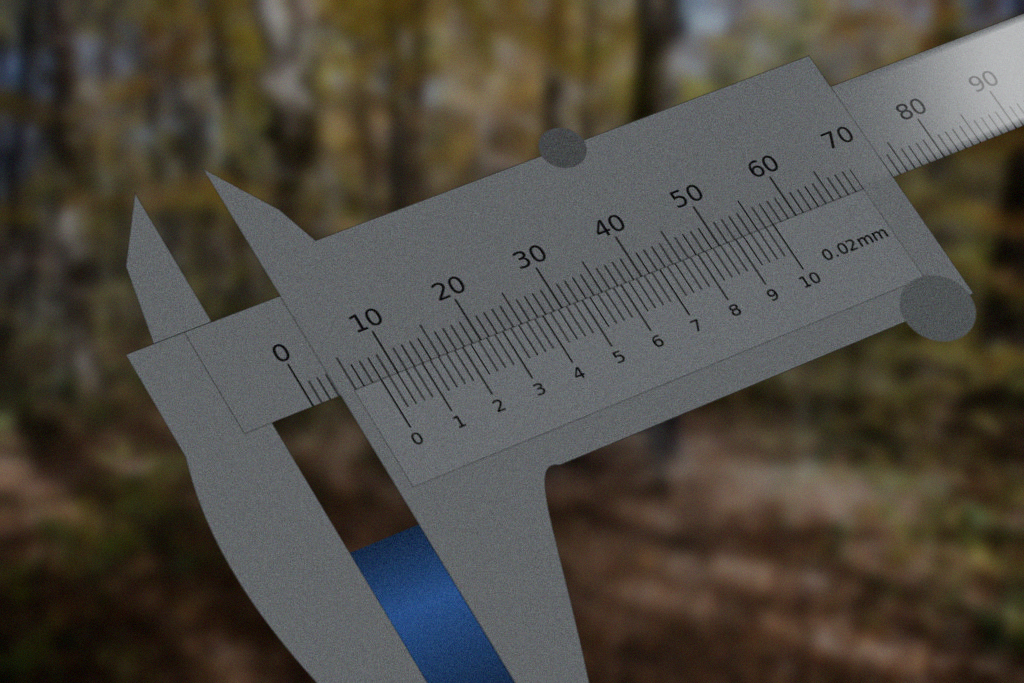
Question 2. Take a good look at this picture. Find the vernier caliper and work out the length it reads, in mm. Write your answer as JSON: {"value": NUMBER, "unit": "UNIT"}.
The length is {"value": 8.0, "unit": "mm"}
